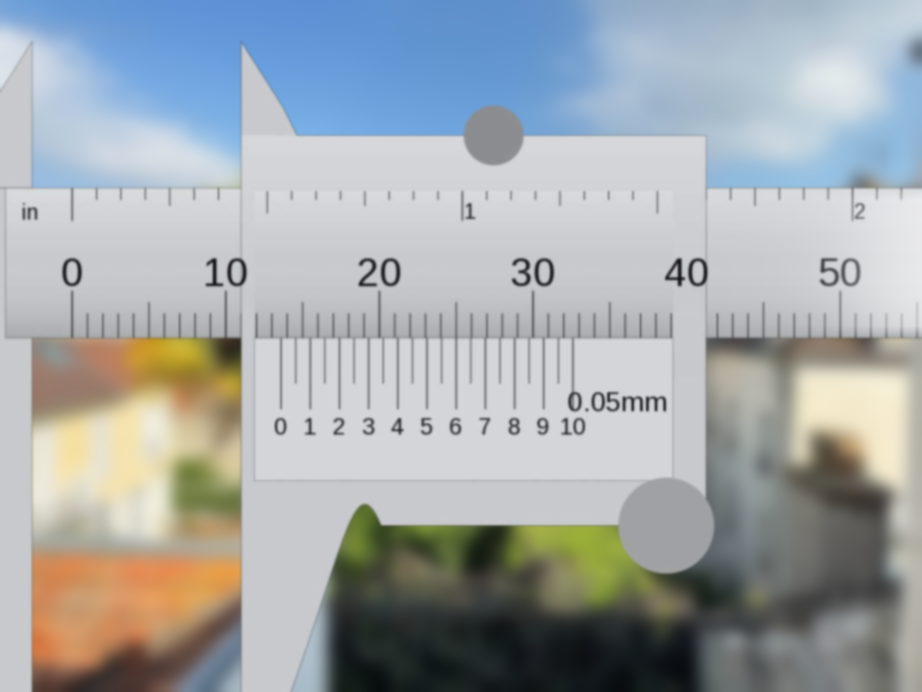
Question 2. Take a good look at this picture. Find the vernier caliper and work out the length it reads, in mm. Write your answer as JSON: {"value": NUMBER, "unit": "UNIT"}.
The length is {"value": 13.6, "unit": "mm"}
